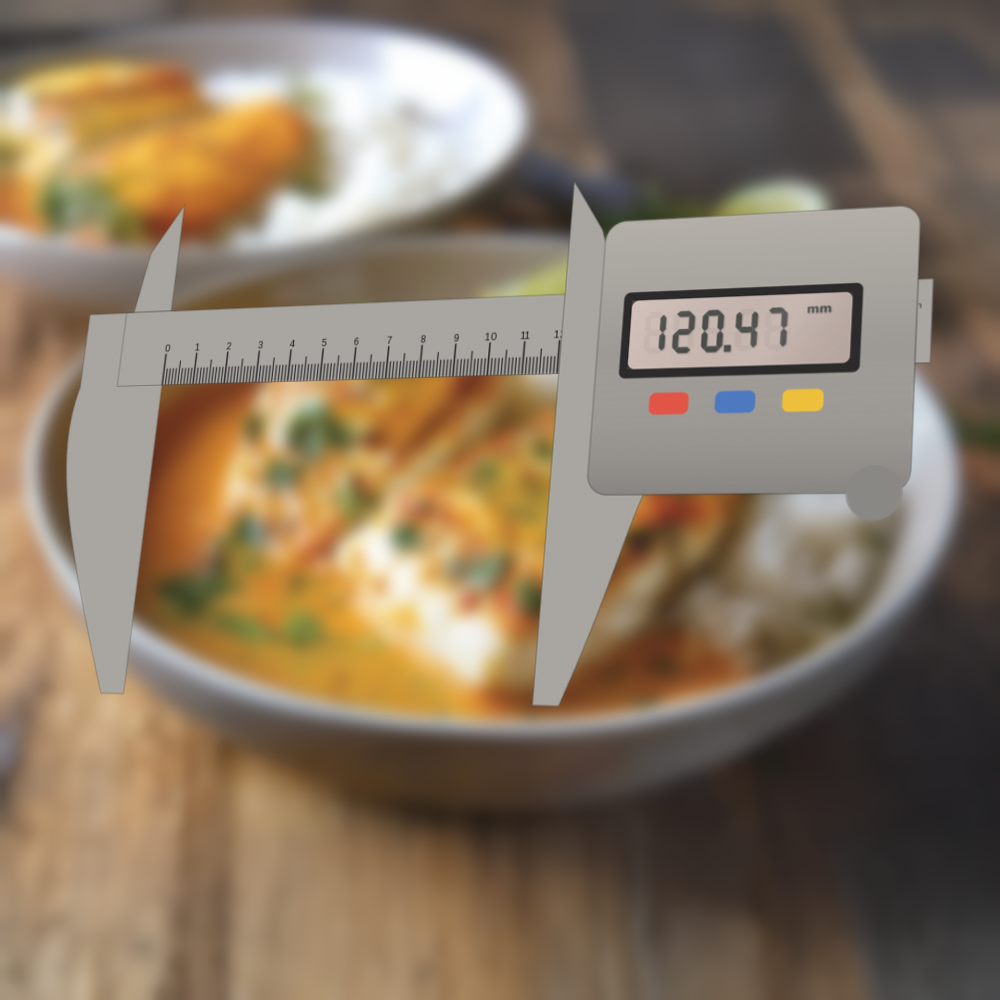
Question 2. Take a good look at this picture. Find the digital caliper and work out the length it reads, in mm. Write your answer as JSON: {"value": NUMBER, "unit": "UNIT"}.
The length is {"value": 120.47, "unit": "mm"}
